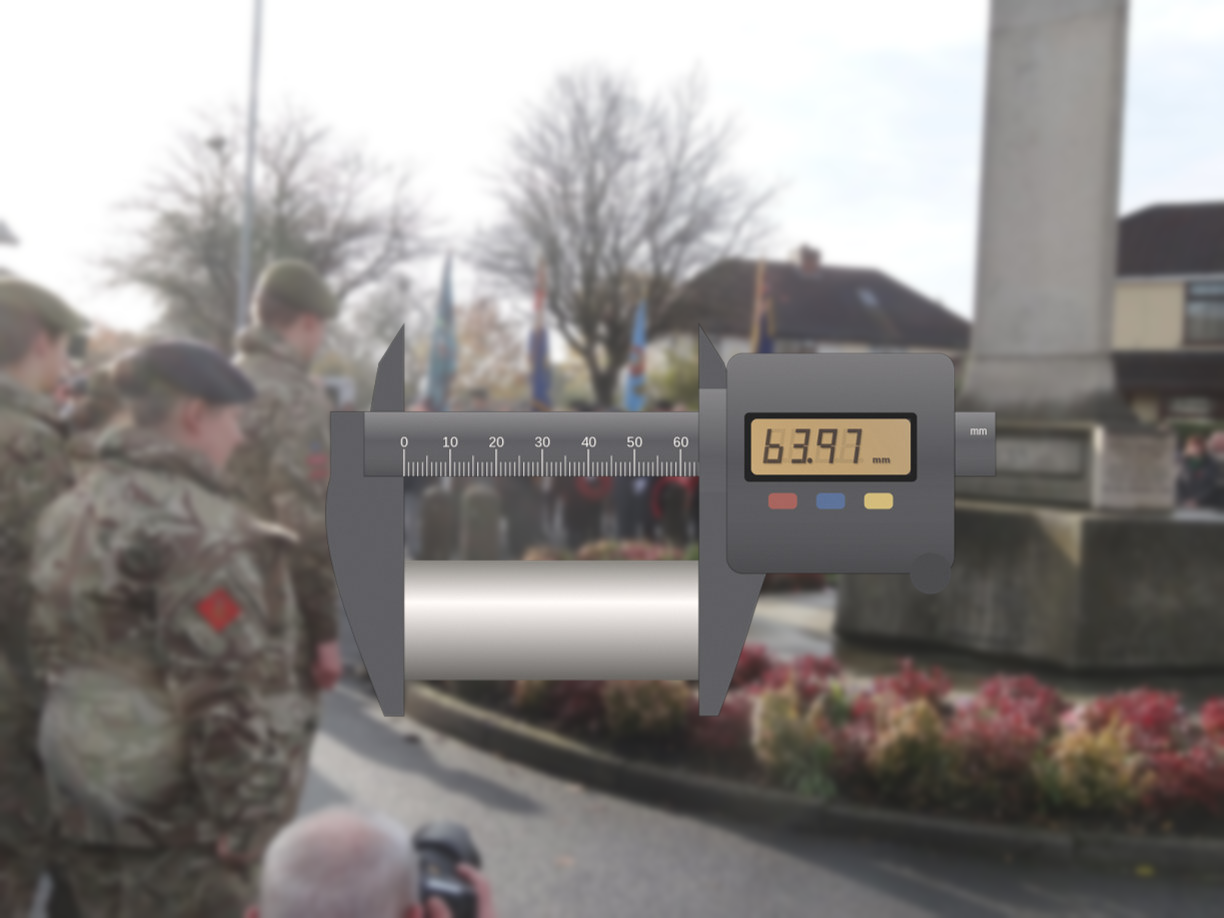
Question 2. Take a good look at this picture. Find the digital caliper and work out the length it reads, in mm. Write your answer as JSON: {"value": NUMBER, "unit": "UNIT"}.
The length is {"value": 63.97, "unit": "mm"}
